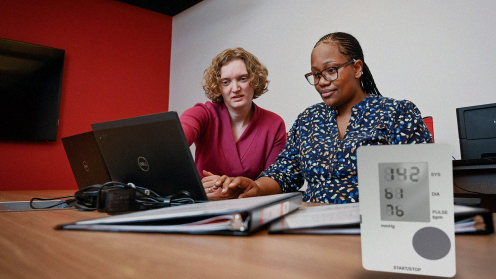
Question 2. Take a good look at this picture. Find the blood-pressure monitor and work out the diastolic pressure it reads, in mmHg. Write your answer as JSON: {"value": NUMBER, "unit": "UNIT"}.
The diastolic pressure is {"value": 61, "unit": "mmHg"}
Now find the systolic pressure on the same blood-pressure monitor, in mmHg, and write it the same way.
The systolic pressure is {"value": 142, "unit": "mmHg"}
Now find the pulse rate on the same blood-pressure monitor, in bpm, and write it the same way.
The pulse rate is {"value": 76, "unit": "bpm"}
